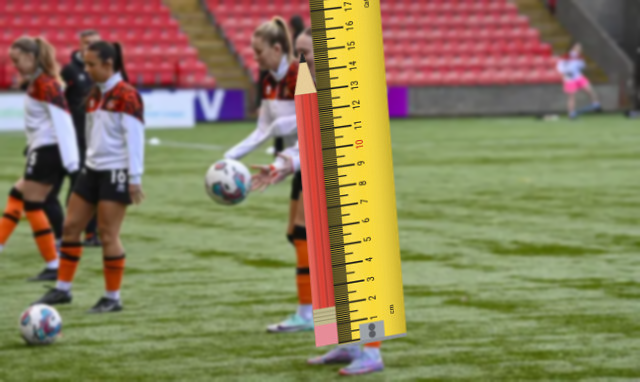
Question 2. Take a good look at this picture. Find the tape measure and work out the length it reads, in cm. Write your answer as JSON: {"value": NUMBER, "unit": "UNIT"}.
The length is {"value": 15, "unit": "cm"}
